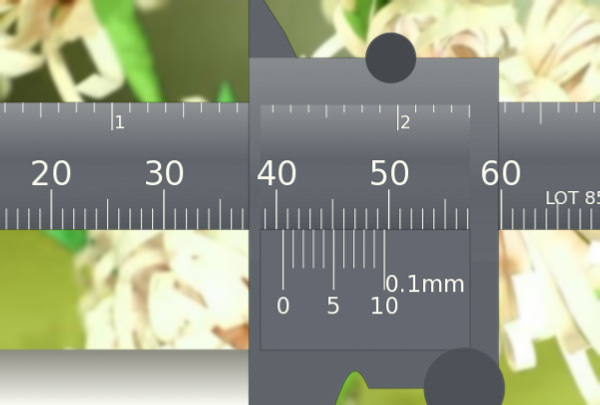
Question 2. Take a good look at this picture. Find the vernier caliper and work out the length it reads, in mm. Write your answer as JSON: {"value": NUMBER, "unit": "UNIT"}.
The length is {"value": 40.6, "unit": "mm"}
